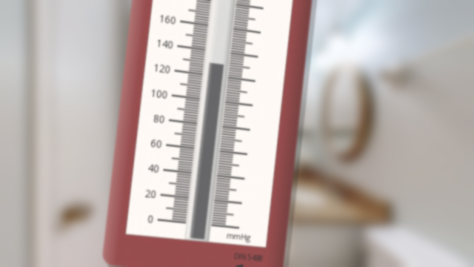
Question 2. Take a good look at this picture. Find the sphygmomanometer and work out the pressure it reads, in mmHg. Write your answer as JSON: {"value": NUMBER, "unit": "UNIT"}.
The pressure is {"value": 130, "unit": "mmHg"}
